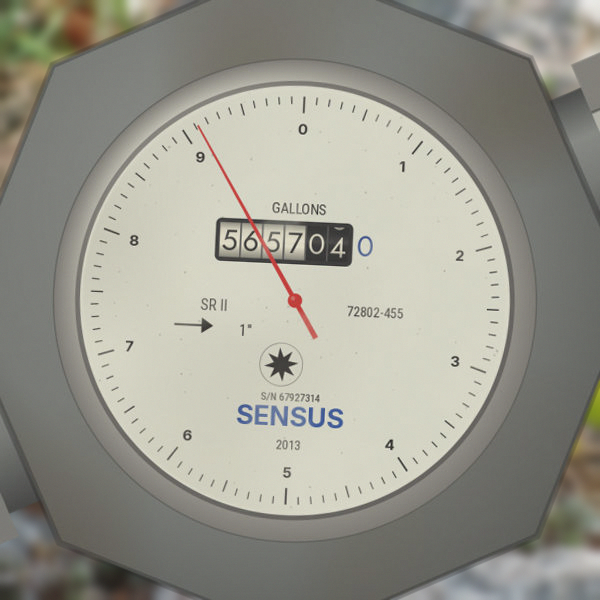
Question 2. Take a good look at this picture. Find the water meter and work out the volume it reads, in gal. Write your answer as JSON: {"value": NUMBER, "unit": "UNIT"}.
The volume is {"value": 5657039.1, "unit": "gal"}
